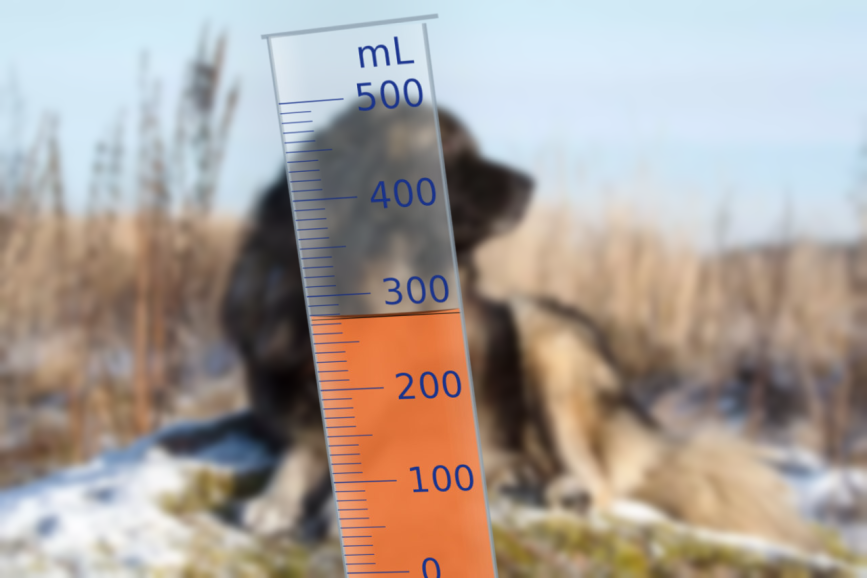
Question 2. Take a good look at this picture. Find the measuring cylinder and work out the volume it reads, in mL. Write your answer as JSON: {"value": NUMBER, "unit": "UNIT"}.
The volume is {"value": 275, "unit": "mL"}
